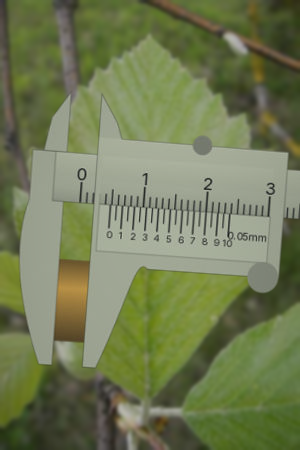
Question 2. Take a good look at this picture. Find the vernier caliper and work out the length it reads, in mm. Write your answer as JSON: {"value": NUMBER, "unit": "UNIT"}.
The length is {"value": 4.8, "unit": "mm"}
